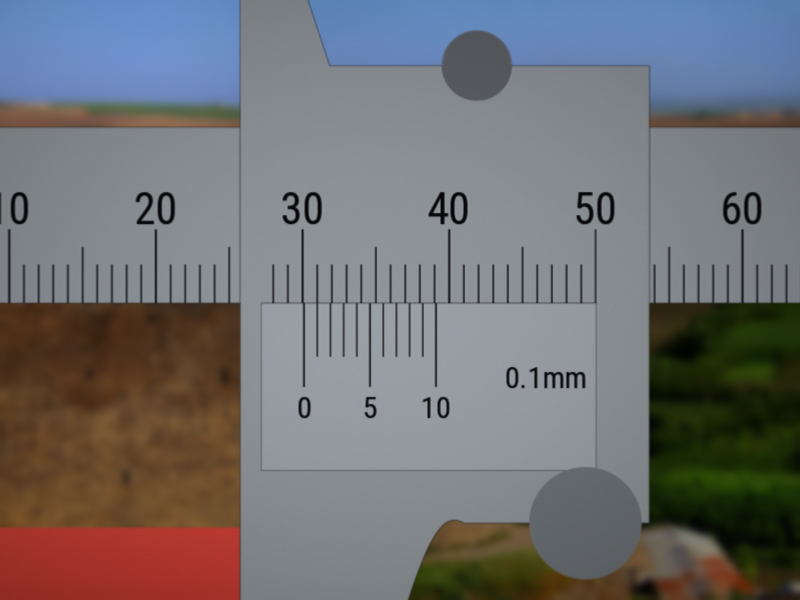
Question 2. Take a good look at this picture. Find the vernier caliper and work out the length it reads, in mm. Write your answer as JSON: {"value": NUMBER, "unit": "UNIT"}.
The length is {"value": 30.1, "unit": "mm"}
